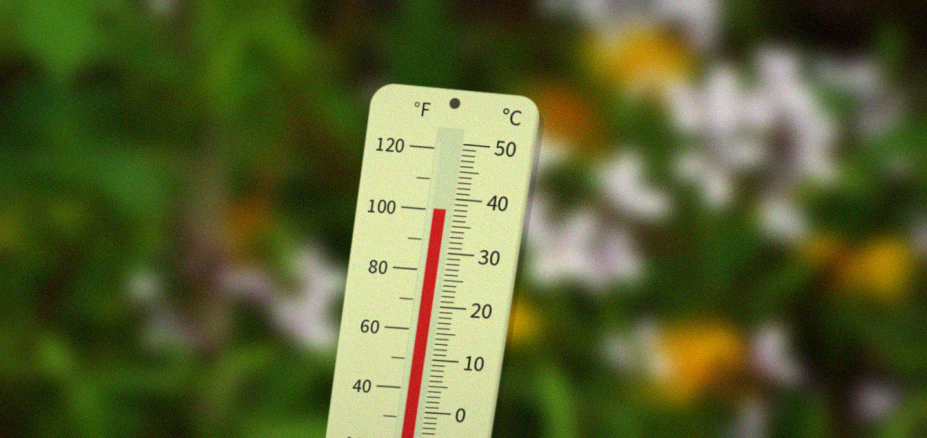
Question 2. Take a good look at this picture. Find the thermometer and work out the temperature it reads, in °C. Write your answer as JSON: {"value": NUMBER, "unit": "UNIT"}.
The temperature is {"value": 38, "unit": "°C"}
